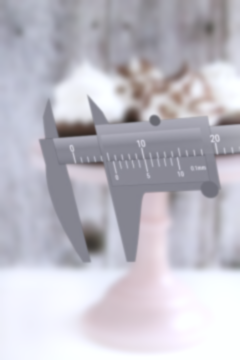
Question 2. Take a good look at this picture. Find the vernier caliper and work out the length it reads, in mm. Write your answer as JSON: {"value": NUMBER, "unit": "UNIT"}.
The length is {"value": 5.6, "unit": "mm"}
